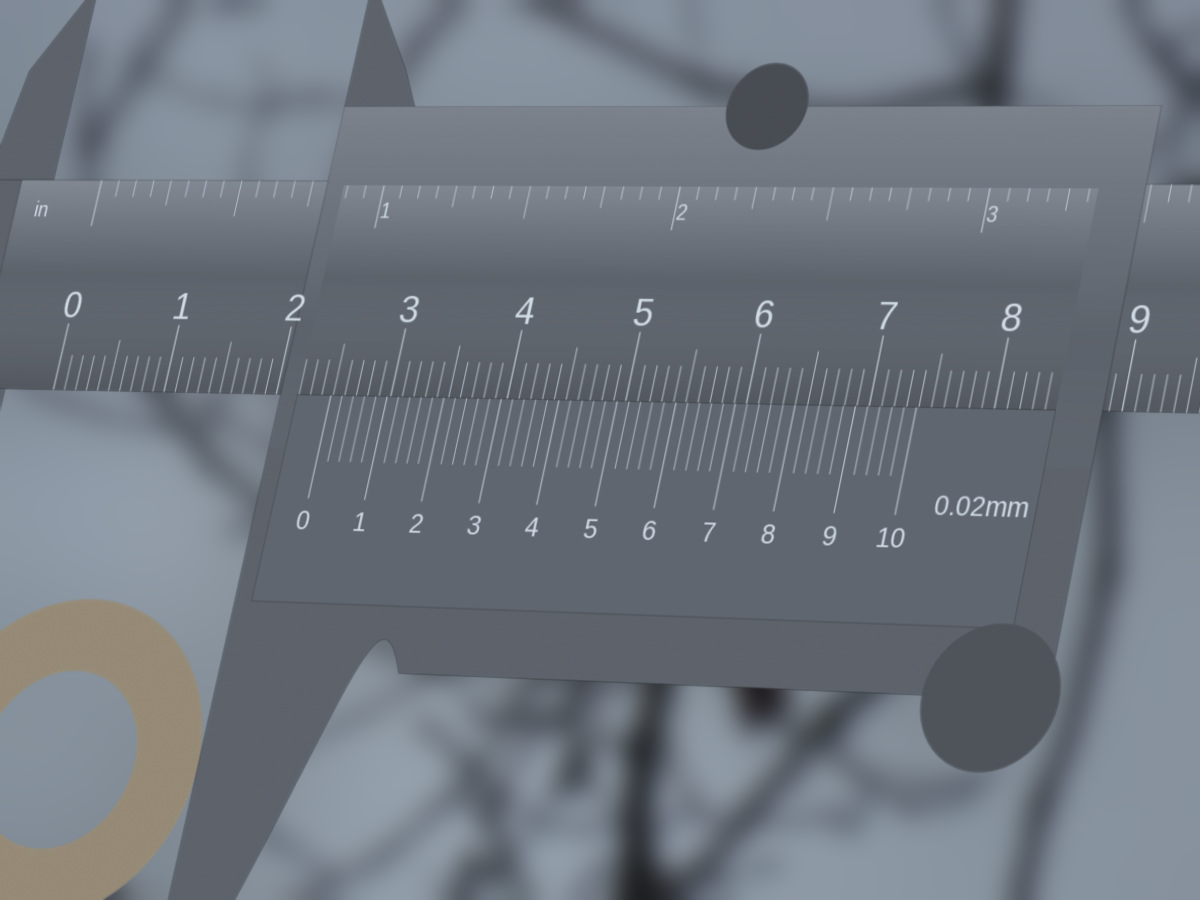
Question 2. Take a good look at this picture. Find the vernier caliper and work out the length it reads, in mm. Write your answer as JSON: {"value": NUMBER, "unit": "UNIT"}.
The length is {"value": 24.8, "unit": "mm"}
